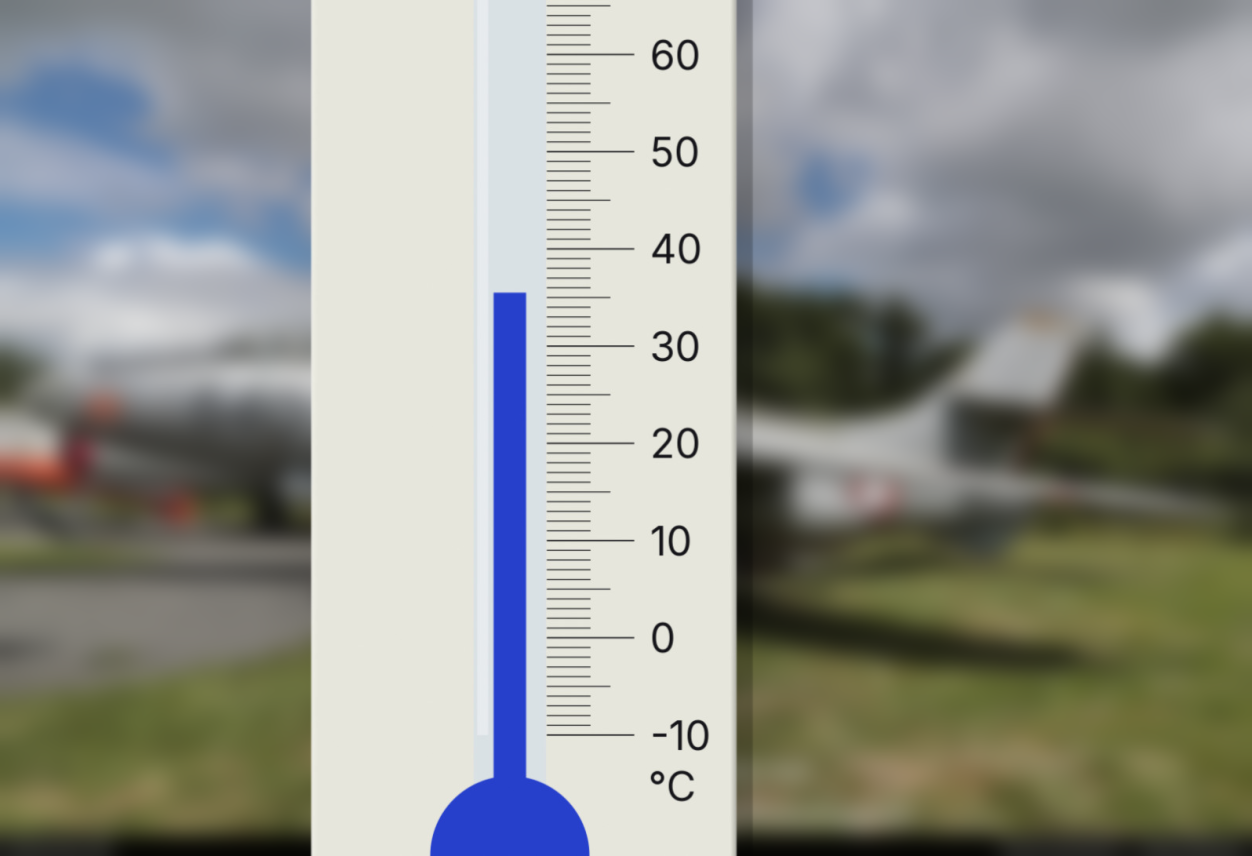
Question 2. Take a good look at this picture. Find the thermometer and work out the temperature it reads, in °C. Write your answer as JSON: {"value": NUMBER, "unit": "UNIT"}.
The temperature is {"value": 35.5, "unit": "°C"}
